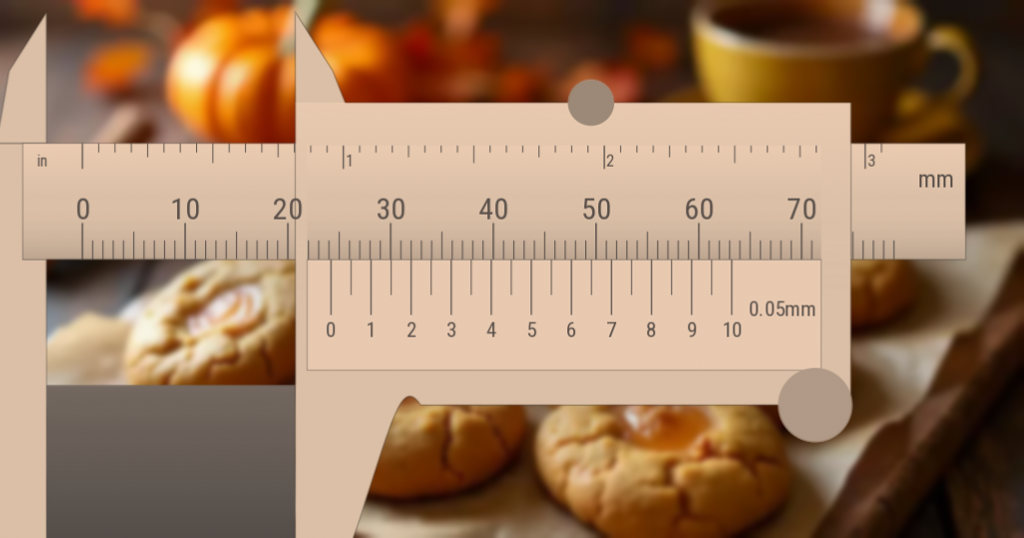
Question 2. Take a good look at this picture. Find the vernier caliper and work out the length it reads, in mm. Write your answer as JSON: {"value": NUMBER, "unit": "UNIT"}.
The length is {"value": 24.2, "unit": "mm"}
